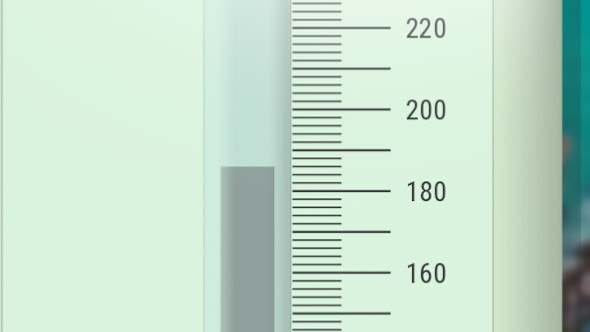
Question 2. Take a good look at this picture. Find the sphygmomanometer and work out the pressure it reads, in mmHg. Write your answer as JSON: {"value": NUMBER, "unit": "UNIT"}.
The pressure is {"value": 186, "unit": "mmHg"}
